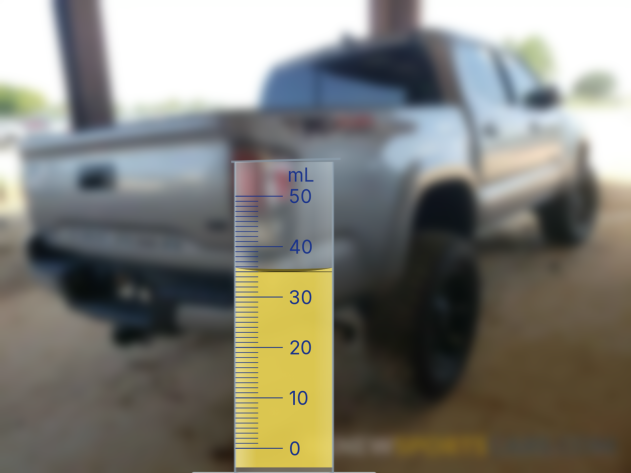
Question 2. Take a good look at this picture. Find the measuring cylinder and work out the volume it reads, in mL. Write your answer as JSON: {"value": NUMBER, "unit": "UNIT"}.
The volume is {"value": 35, "unit": "mL"}
